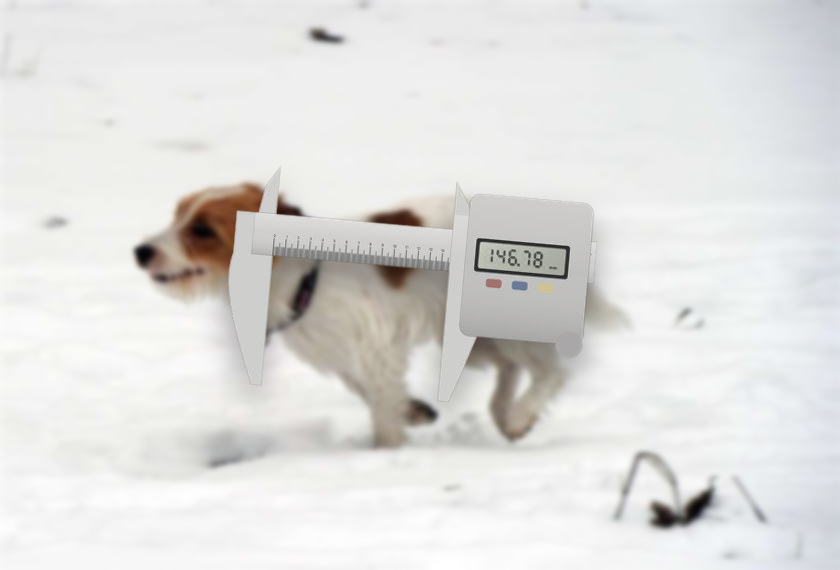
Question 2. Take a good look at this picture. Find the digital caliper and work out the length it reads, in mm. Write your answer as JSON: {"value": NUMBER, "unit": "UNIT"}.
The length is {"value": 146.78, "unit": "mm"}
